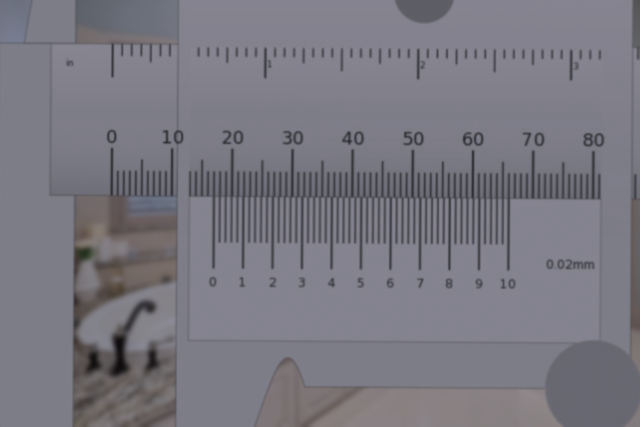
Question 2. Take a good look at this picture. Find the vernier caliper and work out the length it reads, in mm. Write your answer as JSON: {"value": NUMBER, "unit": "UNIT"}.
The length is {"value": 17.0, "unit": "mm"}
